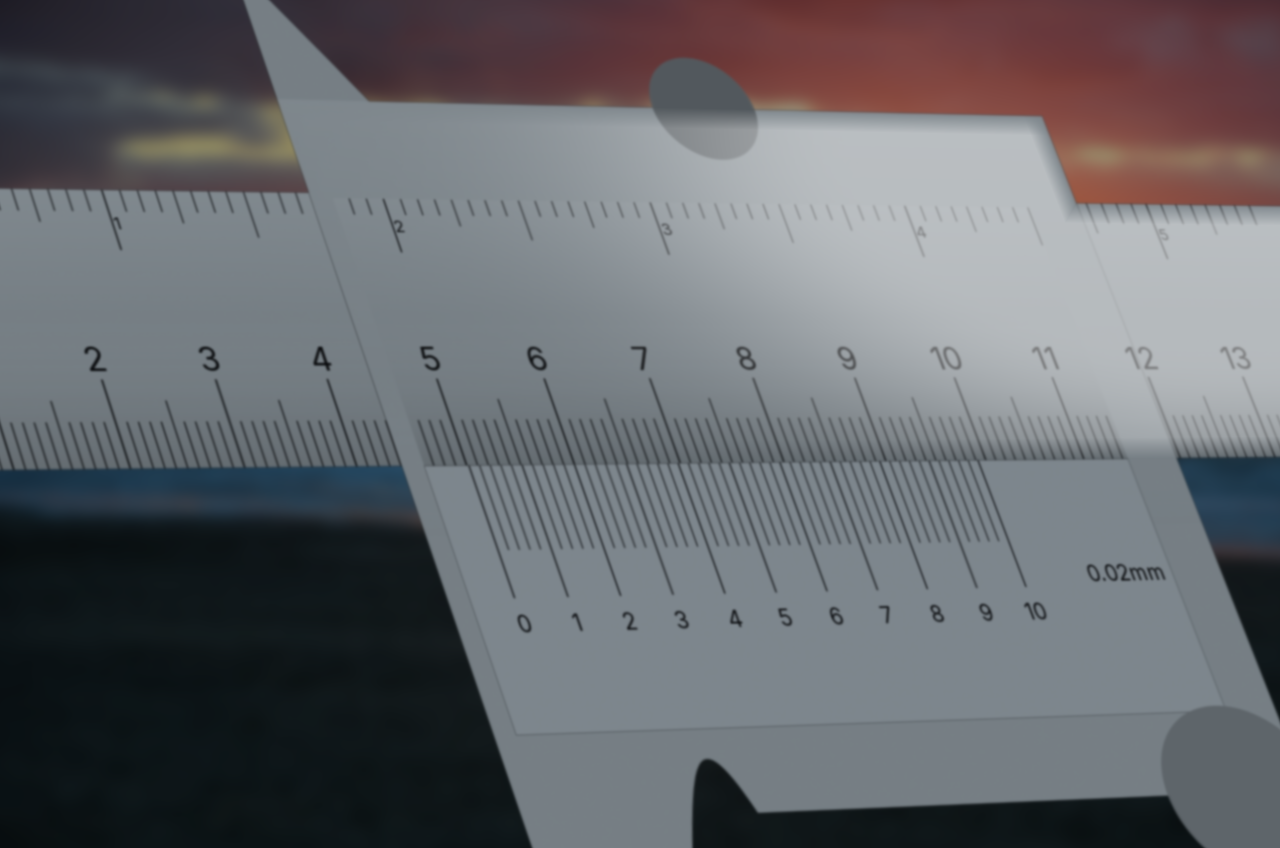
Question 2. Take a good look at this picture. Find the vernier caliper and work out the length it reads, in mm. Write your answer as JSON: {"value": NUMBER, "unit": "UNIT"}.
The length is {"value": 50.2, "unit": "mm"}
